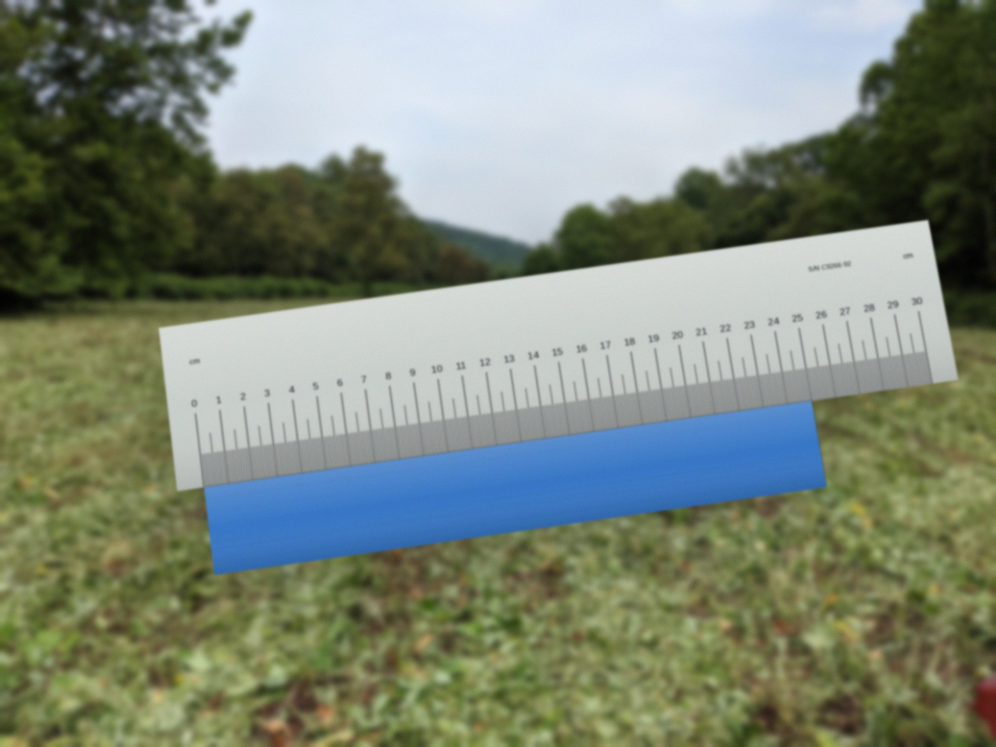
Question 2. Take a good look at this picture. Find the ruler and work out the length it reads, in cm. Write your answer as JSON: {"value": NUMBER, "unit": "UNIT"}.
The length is {"value": 25, "unit": "cm"}
